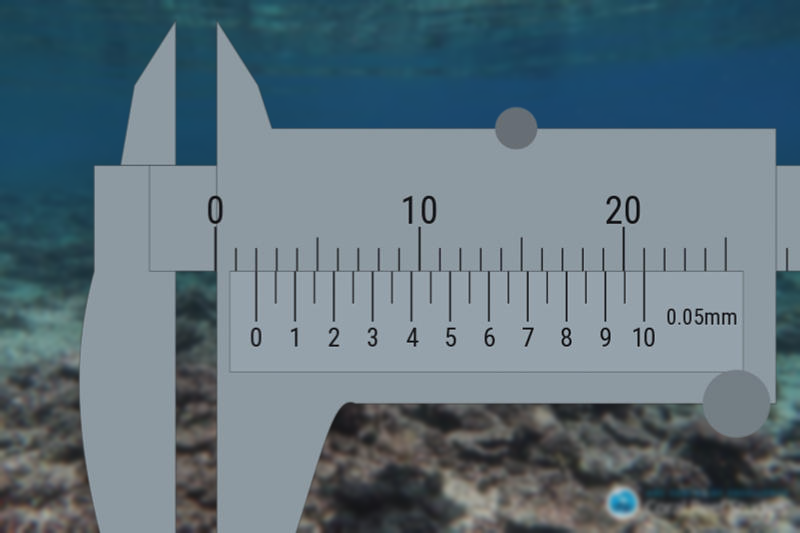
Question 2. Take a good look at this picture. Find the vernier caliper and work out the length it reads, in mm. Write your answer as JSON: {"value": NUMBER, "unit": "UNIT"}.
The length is {"value": 2.0, "unit": "mm"}
